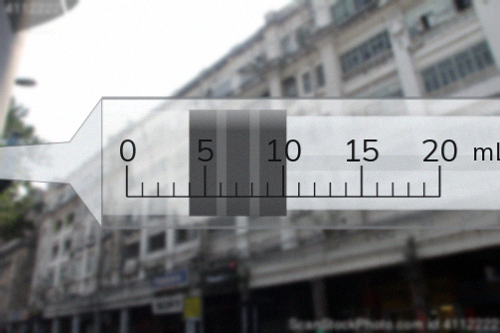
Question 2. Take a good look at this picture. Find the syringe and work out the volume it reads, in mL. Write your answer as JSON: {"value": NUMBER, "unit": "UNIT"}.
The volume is {"value": 4, "unit": "mL"}
